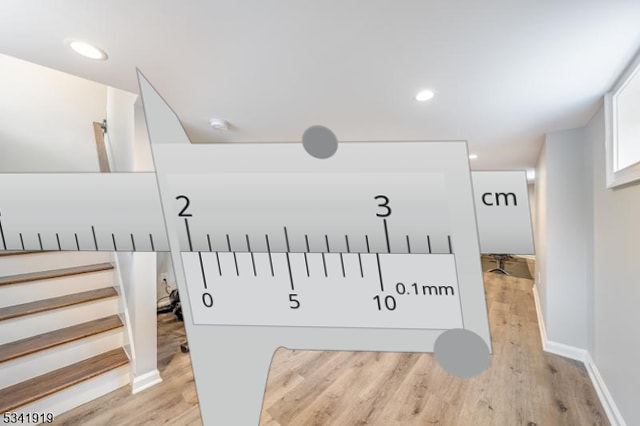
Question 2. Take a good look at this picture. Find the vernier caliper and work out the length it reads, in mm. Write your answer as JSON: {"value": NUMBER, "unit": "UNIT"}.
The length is {"value": 20.4, "unit": "mm"}
